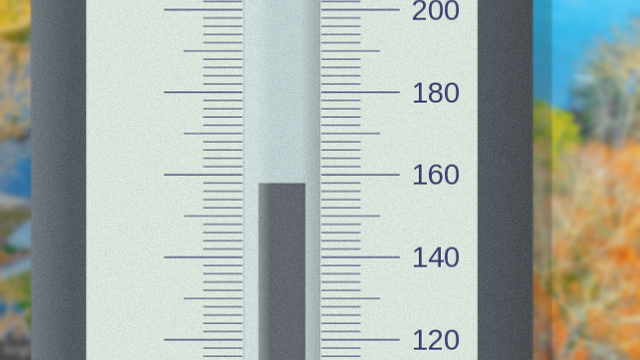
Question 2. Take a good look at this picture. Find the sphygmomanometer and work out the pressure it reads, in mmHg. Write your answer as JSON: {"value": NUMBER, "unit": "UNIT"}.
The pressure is {"value": 158, "unit": "mmHg"}
